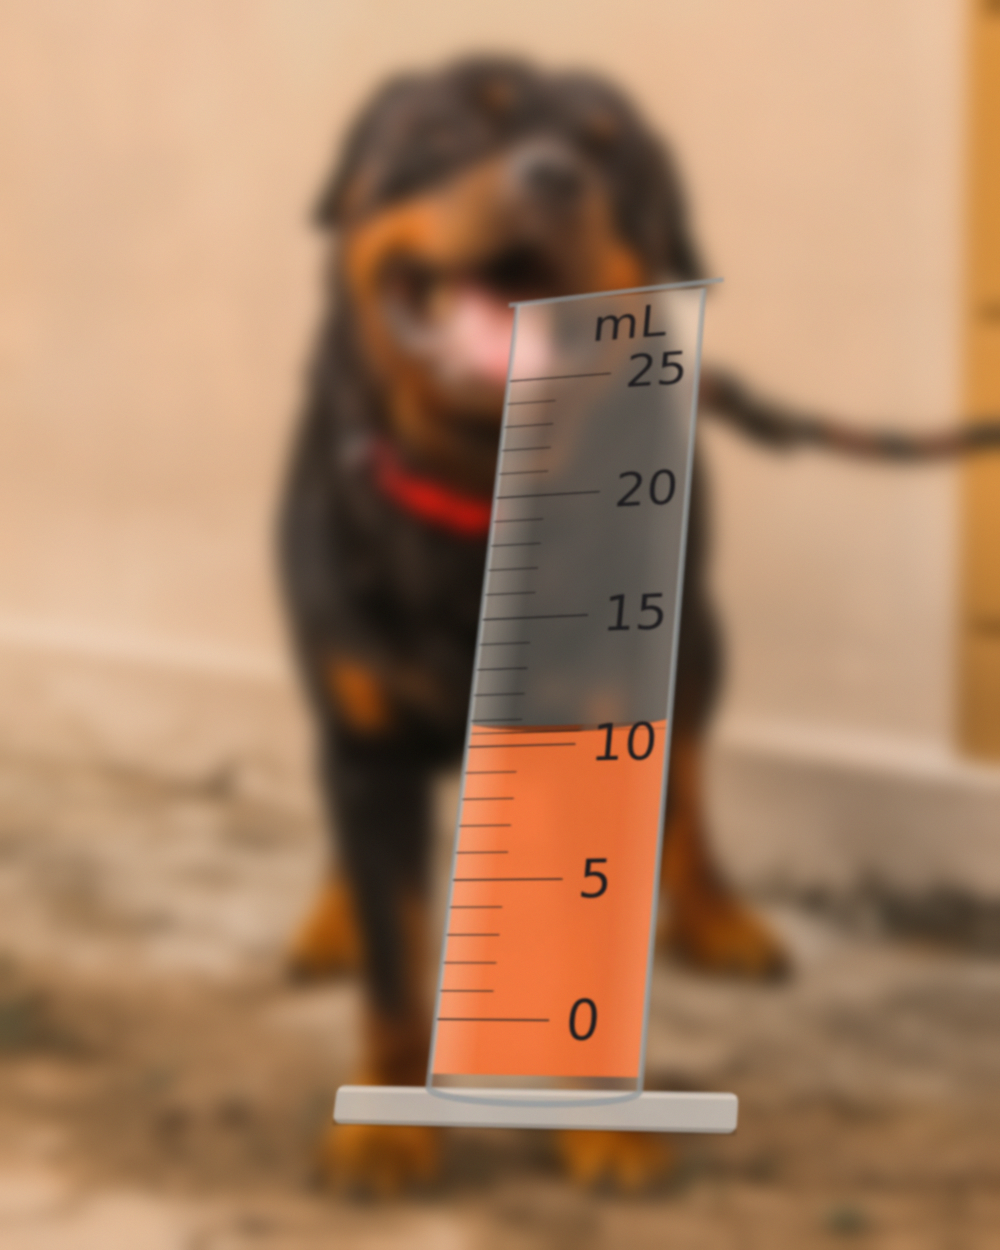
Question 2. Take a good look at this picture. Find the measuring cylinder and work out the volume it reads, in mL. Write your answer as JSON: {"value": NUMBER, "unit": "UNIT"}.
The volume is {"value": 10.5, "unit": "mL"}
